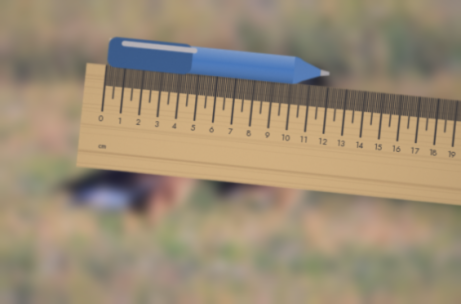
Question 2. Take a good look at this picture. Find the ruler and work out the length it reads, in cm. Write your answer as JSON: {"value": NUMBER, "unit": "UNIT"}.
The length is {"value": 12, "unit": "cm"}
